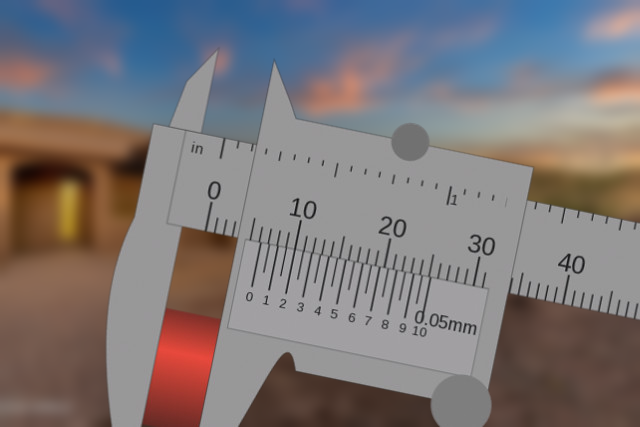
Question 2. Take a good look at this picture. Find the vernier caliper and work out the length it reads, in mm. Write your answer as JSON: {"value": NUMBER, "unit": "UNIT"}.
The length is {"value": 6.2, "unit": "mm"}
